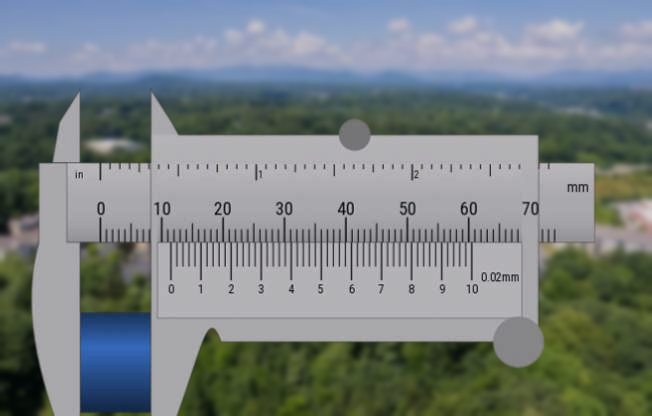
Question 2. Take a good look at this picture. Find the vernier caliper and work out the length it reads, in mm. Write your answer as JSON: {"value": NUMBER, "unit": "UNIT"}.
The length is {"value": 11.5, "unit": "mm"}
